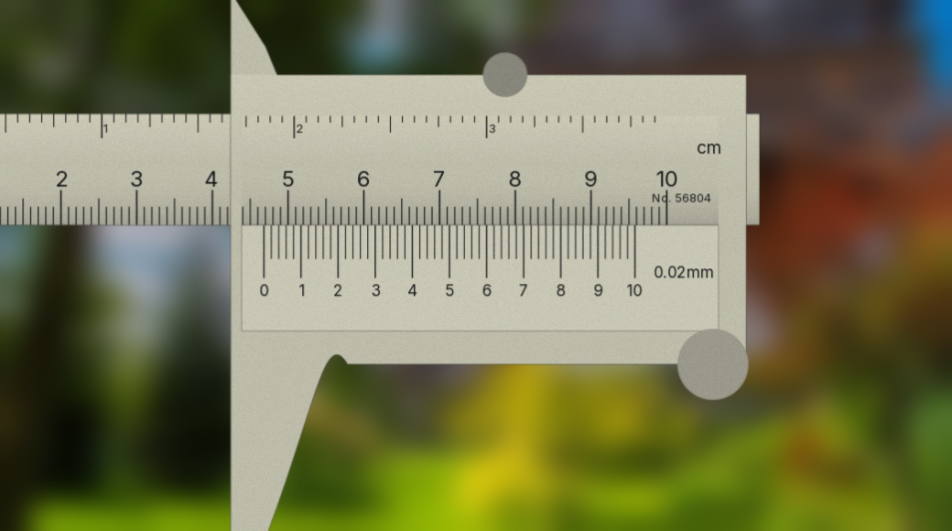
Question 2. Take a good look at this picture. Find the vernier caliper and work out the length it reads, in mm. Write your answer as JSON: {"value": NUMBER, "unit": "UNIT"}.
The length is {"value": 46.8, "unit": "mm"}
